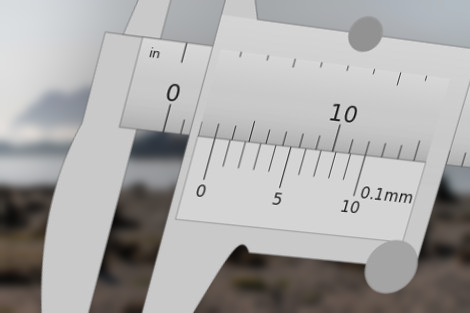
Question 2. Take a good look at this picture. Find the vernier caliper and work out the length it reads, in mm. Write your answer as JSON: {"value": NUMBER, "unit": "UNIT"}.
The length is {"value": 3.0, "unit": "mm"}
